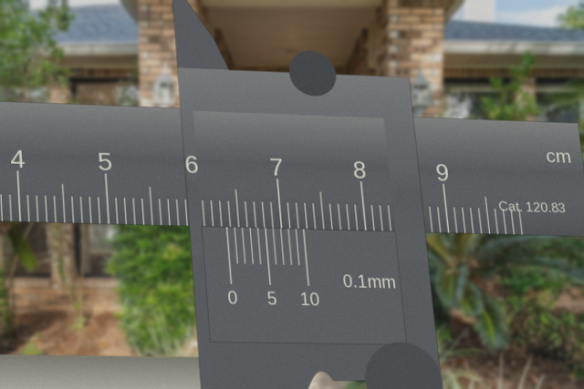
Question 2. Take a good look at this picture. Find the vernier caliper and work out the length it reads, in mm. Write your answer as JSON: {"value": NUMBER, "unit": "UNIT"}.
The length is {"value": 63.6, "unit": "mm"}
